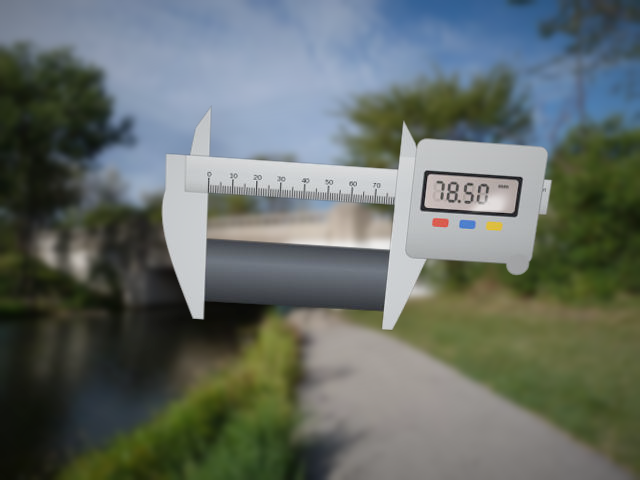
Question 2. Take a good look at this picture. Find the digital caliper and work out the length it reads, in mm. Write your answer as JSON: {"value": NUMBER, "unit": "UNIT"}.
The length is {"value": 78.50, "unit": "mm"}
